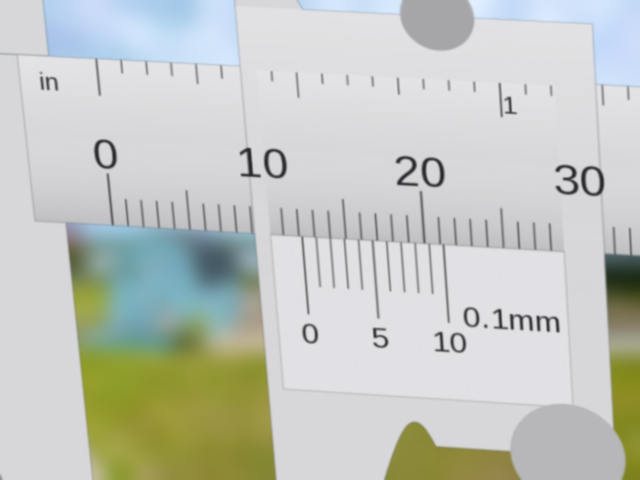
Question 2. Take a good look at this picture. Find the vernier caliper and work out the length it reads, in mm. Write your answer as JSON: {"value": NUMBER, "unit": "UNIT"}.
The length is {"value": 12.2, "unit": "mm"}
